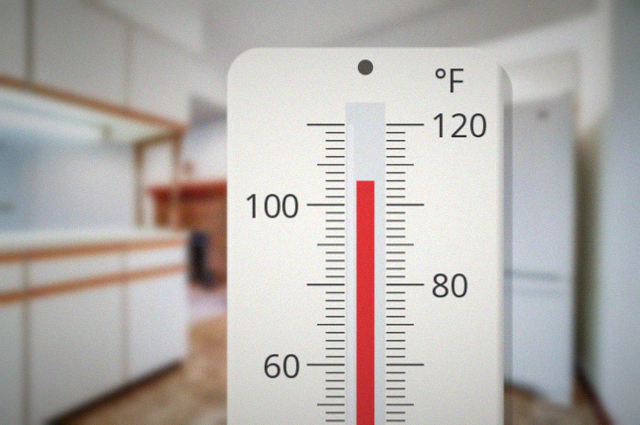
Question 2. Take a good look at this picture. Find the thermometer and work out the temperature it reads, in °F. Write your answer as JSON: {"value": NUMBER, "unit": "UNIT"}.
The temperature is {"value": 106, "unit": "°F"}
